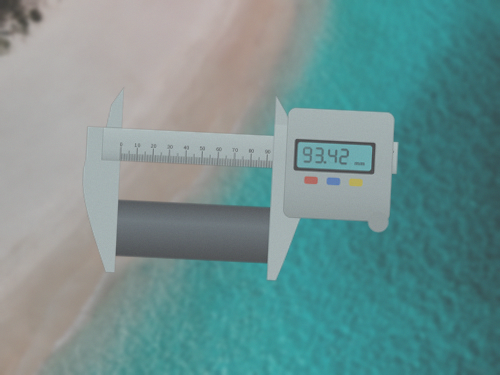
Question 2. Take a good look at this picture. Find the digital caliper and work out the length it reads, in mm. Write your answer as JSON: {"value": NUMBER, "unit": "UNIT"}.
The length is {"value": 93.42, "unit": "mm"}
